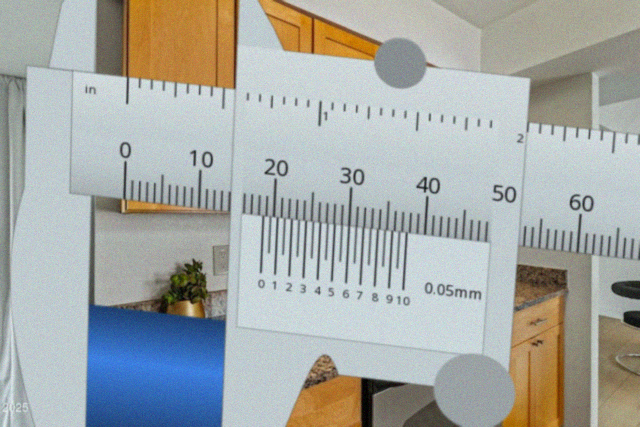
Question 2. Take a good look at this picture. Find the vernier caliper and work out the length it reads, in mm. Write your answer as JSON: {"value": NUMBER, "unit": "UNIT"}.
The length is {"value": 18.6, "unit": "mm"}
